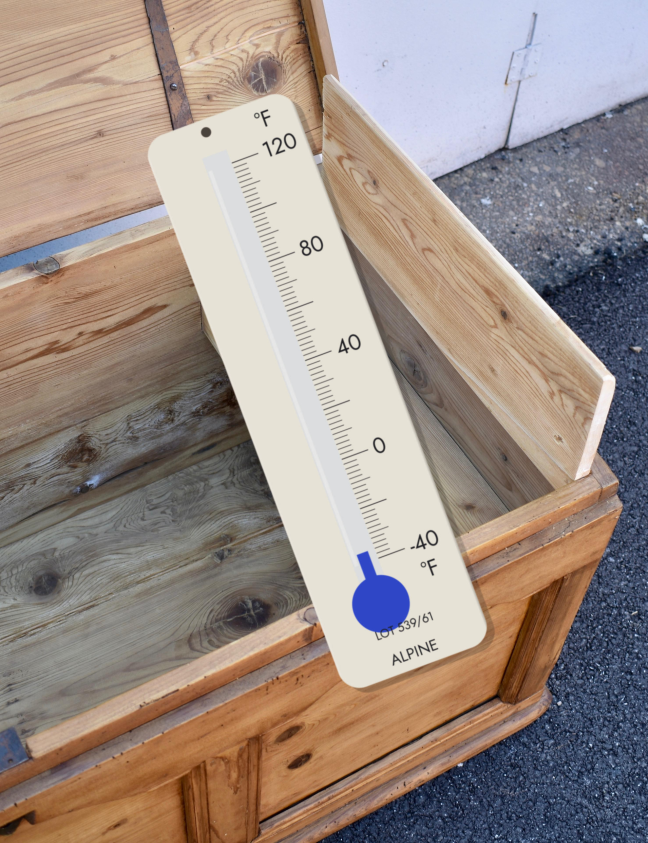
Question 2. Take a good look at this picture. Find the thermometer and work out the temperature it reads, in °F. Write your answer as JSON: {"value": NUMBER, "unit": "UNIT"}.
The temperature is {"value": -36, "unit": "°F"}
